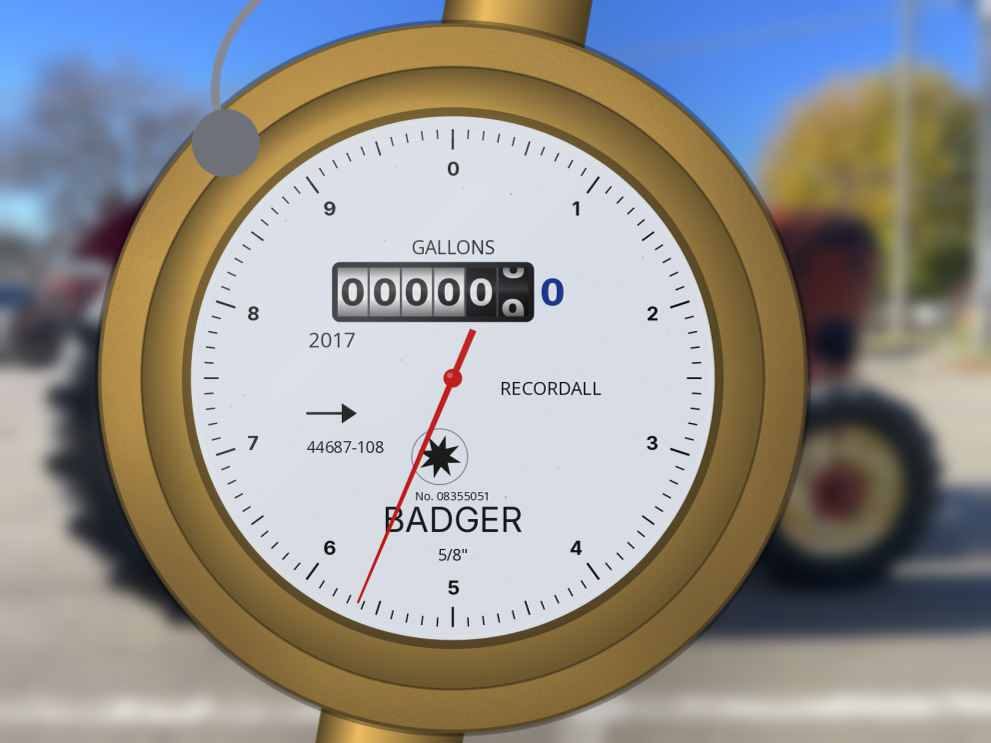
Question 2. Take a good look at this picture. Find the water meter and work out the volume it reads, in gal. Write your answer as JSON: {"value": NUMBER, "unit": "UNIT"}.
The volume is {"value": 85.6, "unit": "gal"}
